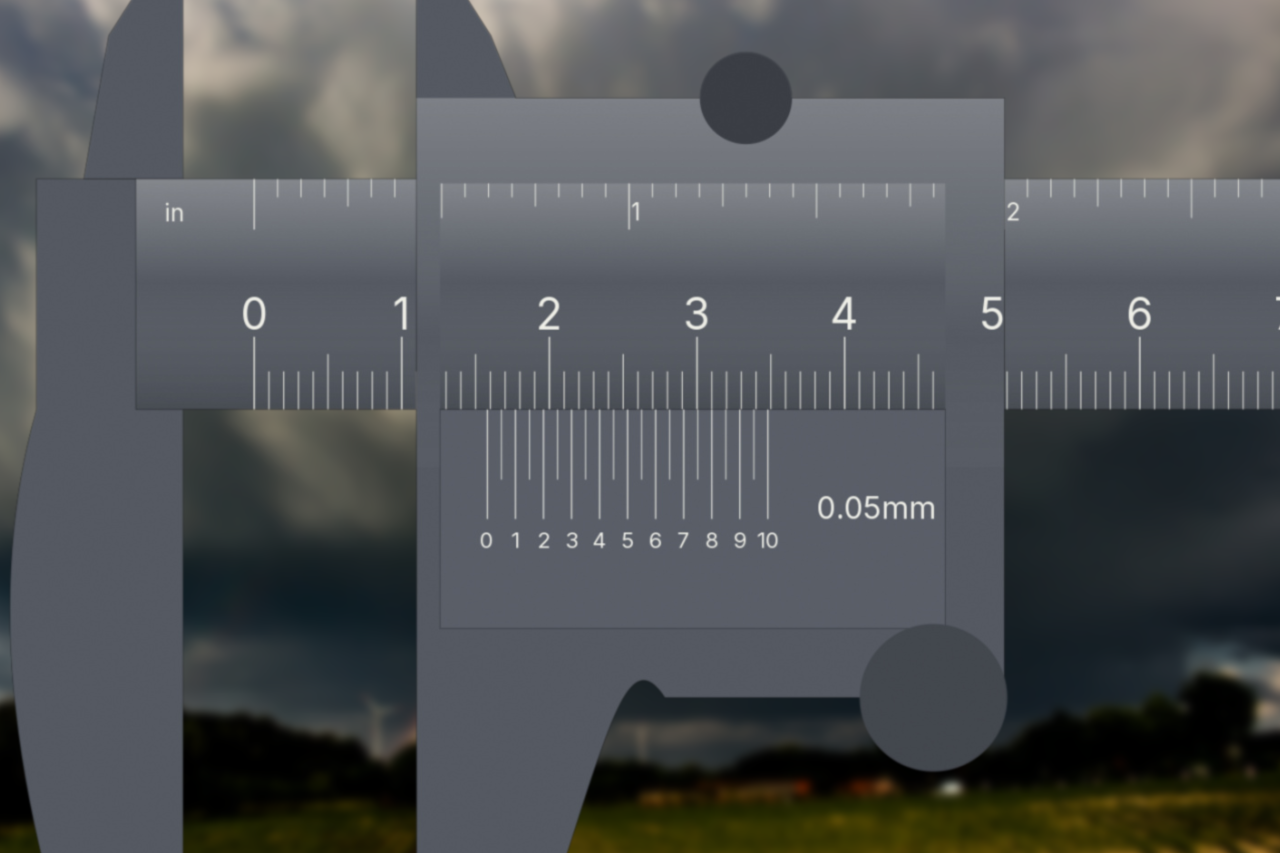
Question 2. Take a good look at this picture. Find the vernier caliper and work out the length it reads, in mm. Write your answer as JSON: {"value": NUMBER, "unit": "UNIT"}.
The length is {"value": 15.8, "unit": "mm"}
